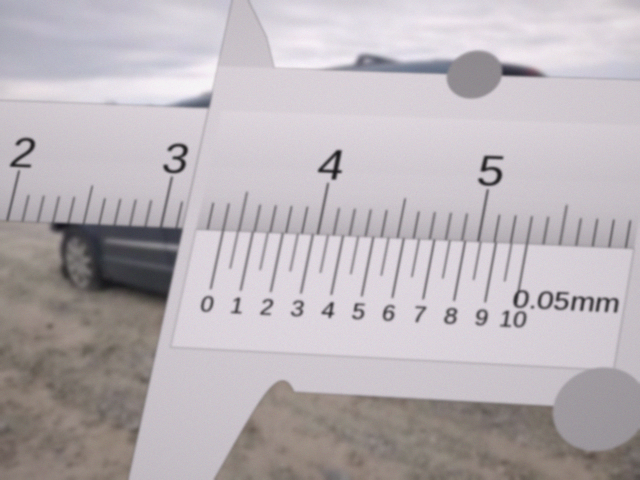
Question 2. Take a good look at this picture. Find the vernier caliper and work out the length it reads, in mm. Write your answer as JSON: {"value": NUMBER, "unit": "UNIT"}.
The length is {"value": 34.0, "unit": "mm"}
